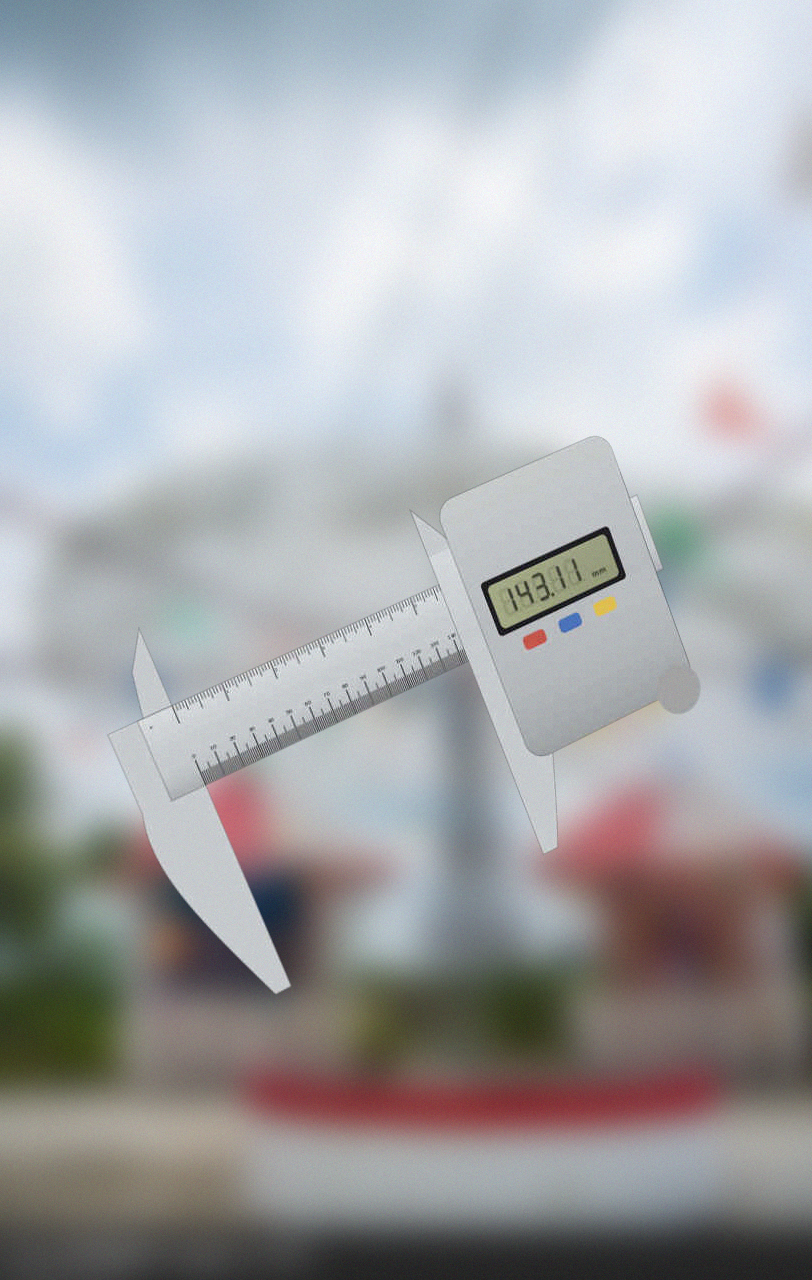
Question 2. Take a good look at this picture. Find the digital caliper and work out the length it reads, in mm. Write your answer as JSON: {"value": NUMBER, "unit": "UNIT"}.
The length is {"value": 143.11, "unit": "mm"}
